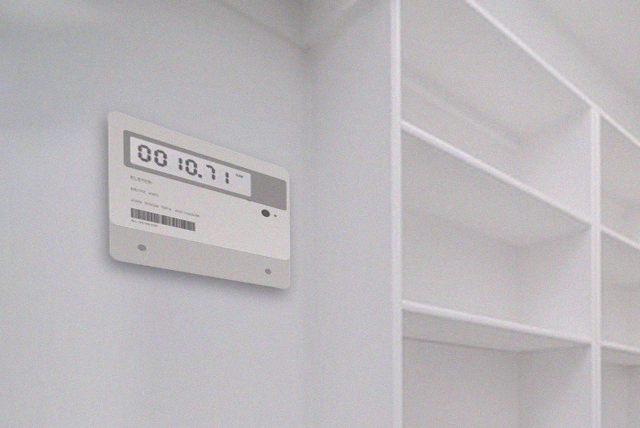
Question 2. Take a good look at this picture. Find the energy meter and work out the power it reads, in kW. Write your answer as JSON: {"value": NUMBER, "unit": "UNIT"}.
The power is {"value": 10.71, "unit": "kW"}
